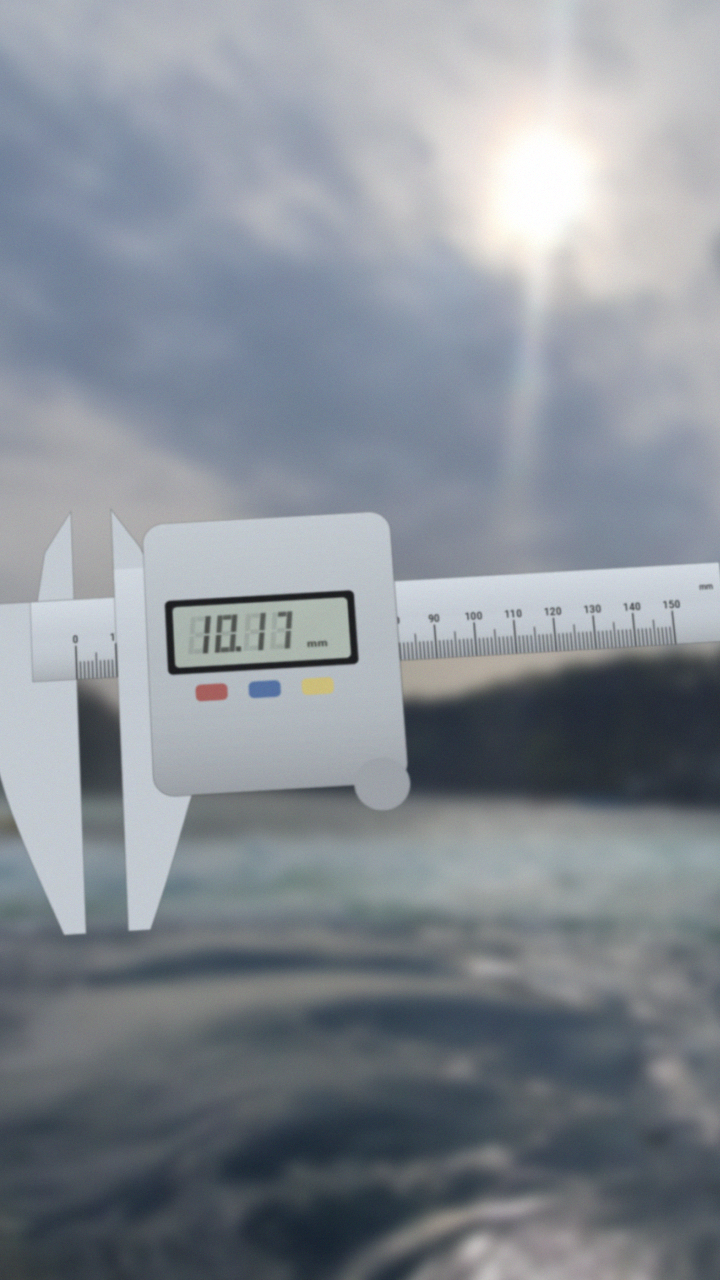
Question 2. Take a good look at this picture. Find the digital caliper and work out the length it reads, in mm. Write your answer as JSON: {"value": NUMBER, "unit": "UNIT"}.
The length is {"value": 10.17, "unit": "mm"}
